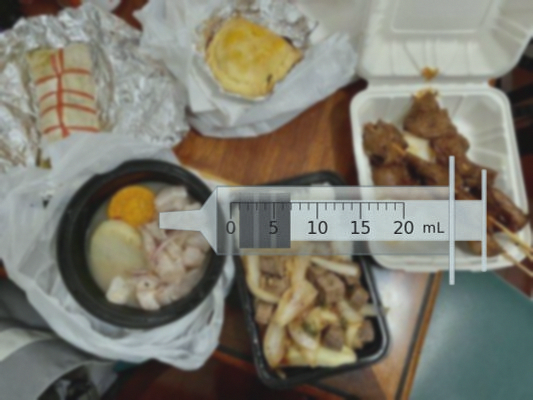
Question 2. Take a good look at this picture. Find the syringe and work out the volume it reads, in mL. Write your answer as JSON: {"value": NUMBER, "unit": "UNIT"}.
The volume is {"value": 1, "unit": "mL"}
